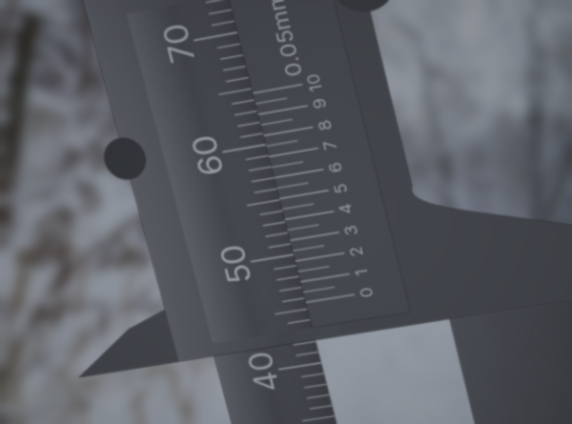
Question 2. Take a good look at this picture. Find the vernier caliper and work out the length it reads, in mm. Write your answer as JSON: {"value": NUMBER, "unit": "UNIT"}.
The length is {"value": 45.6, "unit": "mm"}
